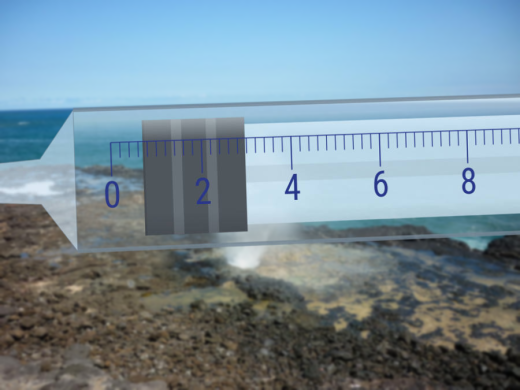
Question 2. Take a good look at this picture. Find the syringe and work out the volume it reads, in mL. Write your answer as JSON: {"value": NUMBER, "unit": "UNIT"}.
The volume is {"value": 0.7, "unit": "mL"}
